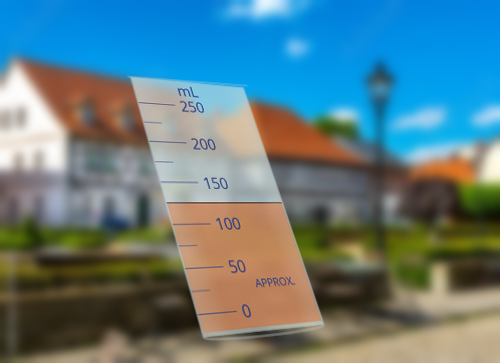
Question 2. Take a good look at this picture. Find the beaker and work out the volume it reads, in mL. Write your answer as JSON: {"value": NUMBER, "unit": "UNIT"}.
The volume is {"value": 125, "unit": "mL"}
